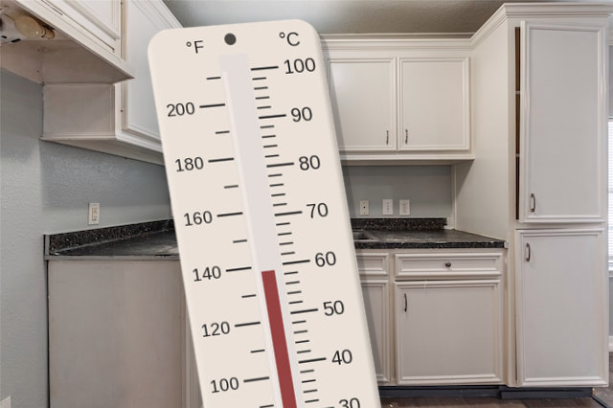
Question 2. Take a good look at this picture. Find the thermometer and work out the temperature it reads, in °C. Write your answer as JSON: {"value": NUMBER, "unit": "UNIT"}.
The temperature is {"value": 59, "unit": "°C"}
